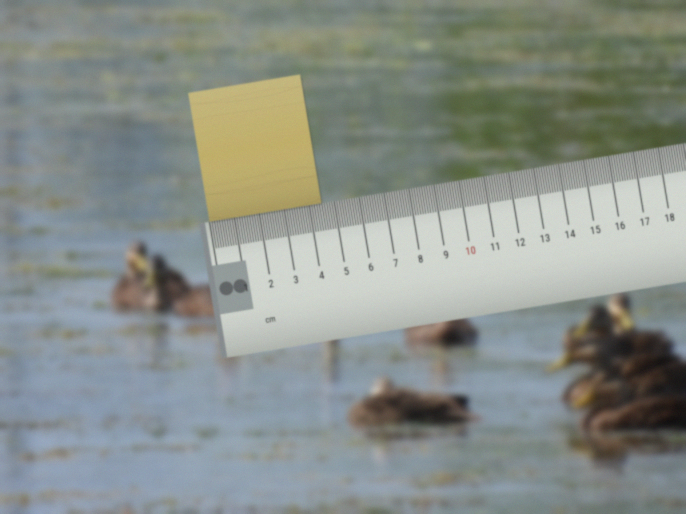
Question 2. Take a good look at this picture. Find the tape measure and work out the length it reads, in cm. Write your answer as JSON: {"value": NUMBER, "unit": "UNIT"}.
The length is {"value": 4.5, "unit": "cm"}
